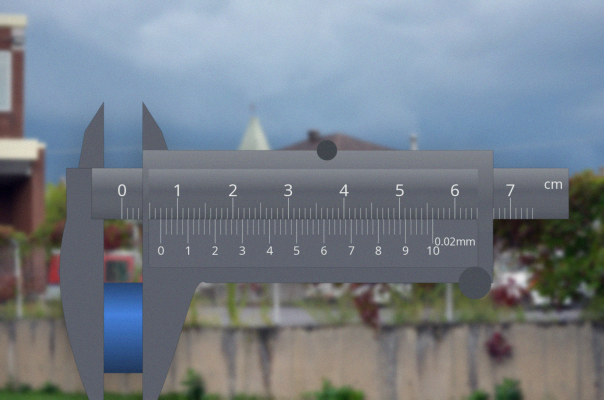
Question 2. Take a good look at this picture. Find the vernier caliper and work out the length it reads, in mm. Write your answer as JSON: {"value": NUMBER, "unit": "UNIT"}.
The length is {"value": 7.0, "unit": "mm"}
